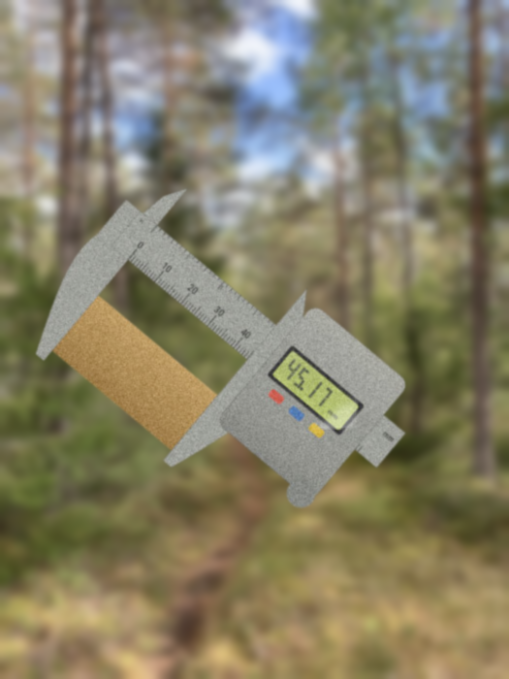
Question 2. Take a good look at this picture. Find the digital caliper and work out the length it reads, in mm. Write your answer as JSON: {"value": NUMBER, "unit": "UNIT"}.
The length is {"value": 45.17, "unit": "mm"}
